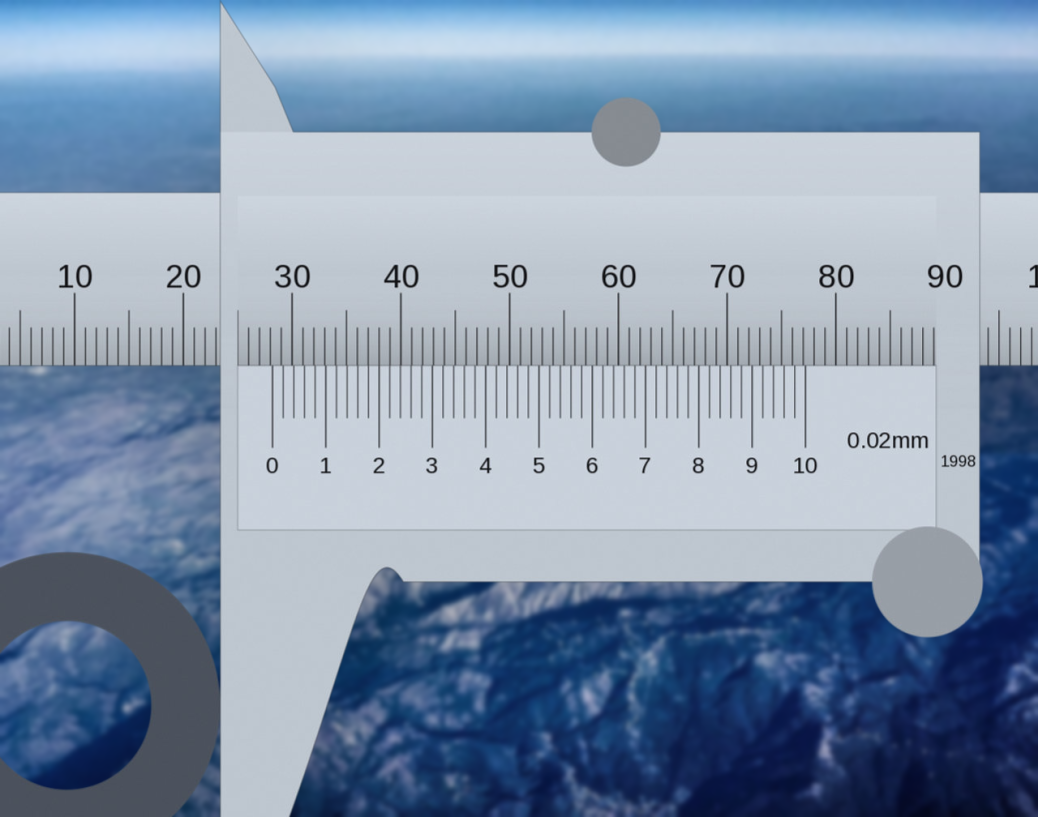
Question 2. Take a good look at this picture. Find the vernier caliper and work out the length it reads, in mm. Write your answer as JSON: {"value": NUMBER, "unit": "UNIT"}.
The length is {"value": 28.2, "unit": "mm"}
